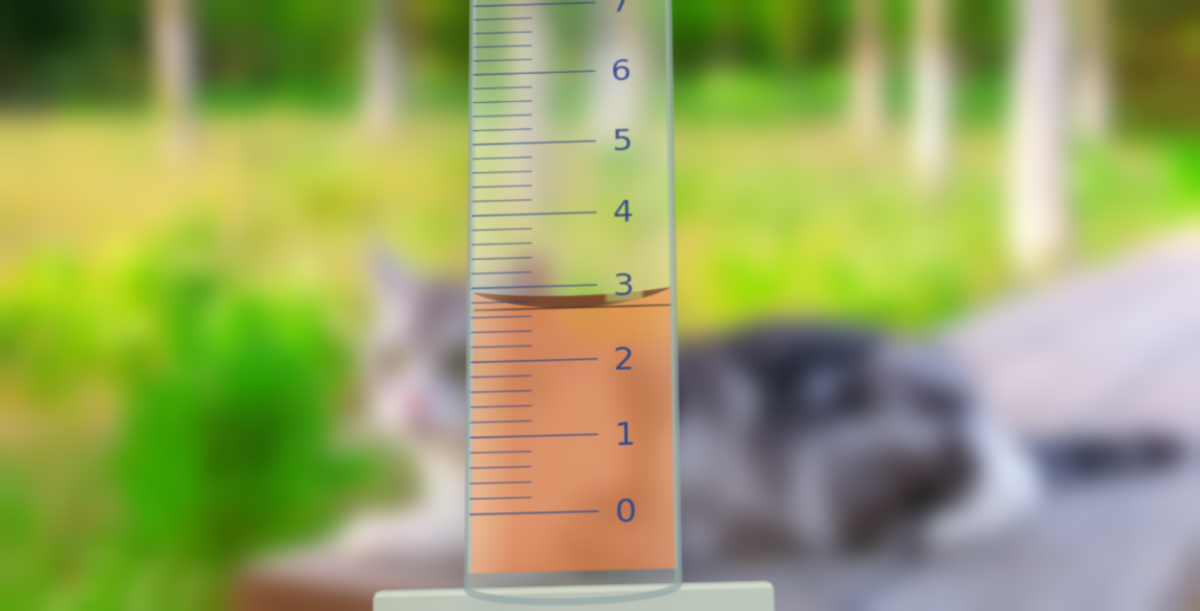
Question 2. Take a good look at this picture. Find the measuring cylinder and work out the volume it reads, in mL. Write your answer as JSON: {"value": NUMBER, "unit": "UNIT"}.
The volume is {"value": 2.7, "unit": "mL"}
